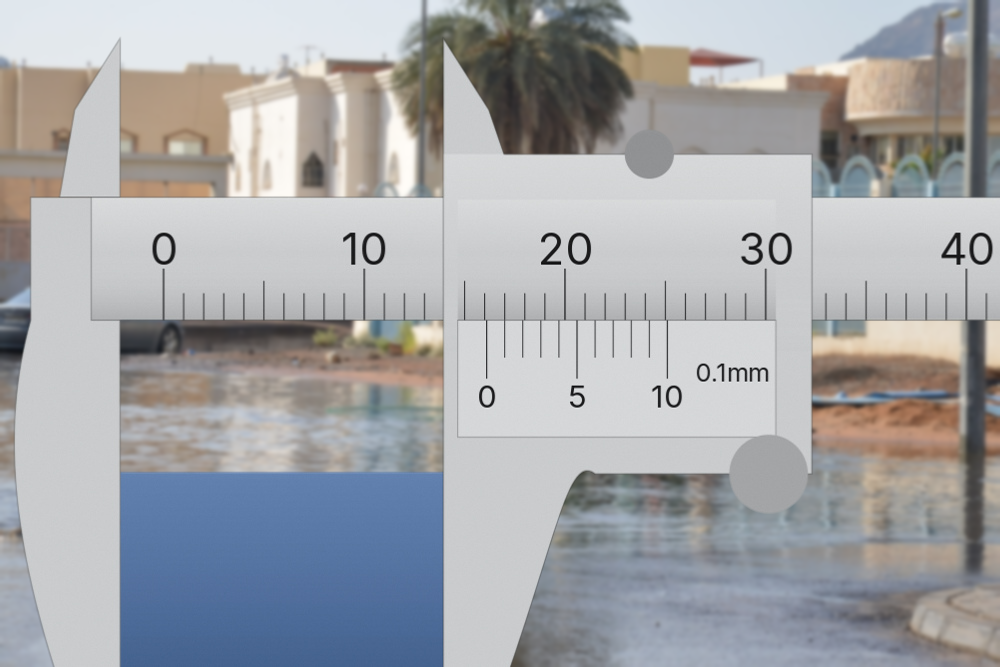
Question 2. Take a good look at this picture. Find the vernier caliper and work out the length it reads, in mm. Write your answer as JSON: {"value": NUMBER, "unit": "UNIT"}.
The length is {"value": 16.1, "unit": "mm"}
